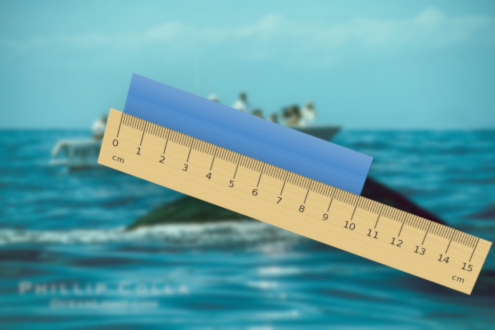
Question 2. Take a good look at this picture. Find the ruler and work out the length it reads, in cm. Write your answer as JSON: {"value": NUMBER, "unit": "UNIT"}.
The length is {"value": 10, "unit": "cm"}
